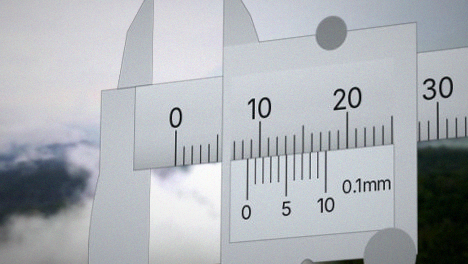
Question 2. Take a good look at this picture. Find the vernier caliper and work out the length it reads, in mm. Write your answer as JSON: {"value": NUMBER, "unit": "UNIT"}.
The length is {"value": 8.6, "unit": "mm"}
